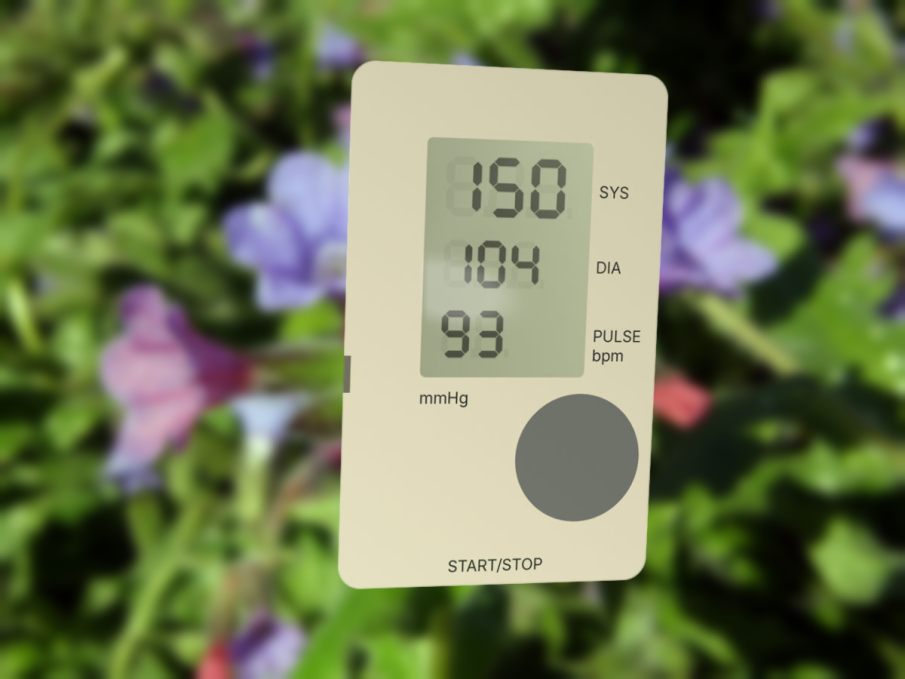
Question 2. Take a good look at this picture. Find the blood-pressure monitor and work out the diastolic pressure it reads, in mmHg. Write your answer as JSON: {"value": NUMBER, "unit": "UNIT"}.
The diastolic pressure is {"value": 104, "unit": "mmHg"}
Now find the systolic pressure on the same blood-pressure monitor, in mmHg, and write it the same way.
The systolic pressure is {"value": 150, "unit": "mmHg"}
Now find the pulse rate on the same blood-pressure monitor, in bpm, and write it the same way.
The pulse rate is {"value": 93, "unit": "bpm"}
